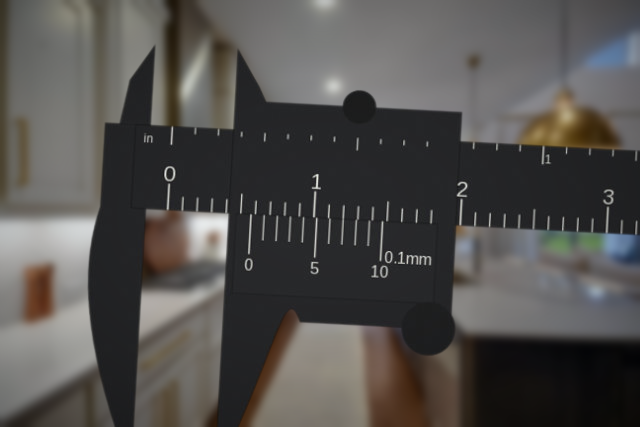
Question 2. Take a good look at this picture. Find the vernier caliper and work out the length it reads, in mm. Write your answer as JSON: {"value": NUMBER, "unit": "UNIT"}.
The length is {"value": 5.7, "unit": "mm"}
